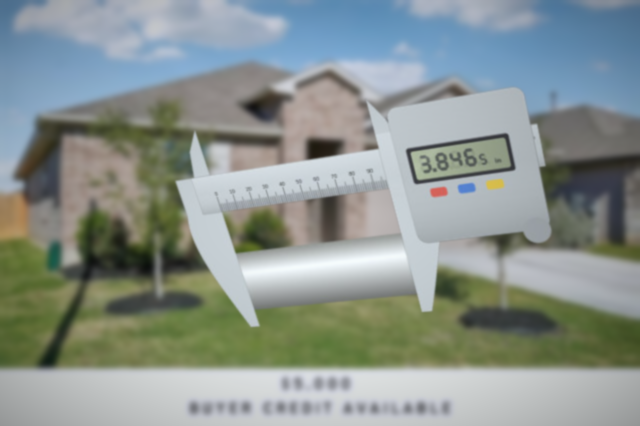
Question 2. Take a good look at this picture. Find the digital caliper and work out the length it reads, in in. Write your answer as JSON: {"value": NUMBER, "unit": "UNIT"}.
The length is {"value": 3.8465, "unit": "in"}
